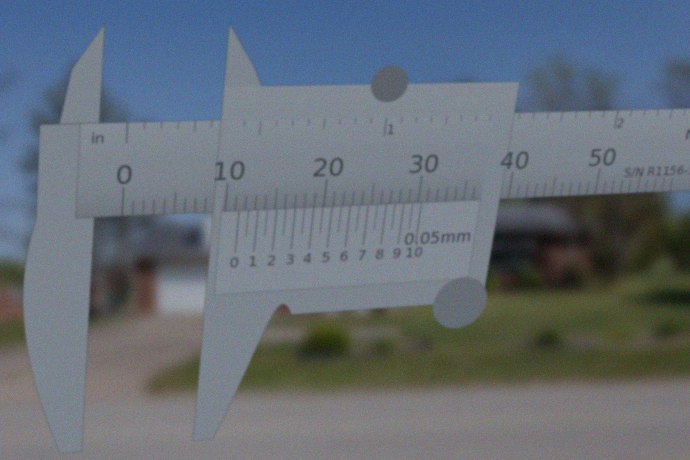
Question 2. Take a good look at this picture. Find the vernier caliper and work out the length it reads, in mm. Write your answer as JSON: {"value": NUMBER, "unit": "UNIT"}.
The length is {"value": 11.4, "unit": "mm"}
